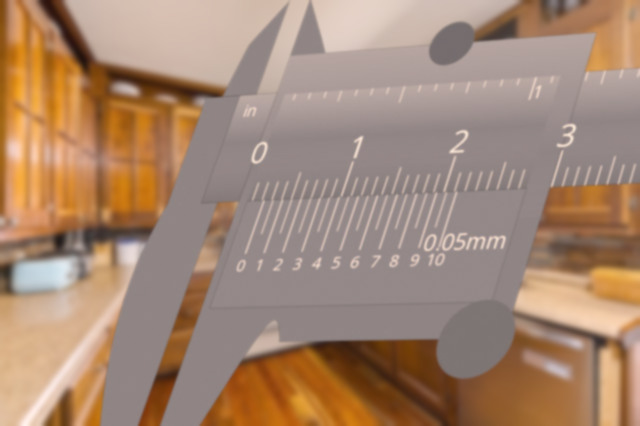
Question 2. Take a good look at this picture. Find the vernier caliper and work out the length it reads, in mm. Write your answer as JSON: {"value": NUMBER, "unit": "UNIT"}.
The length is {"value": 2.2, "unit": "mm"}
